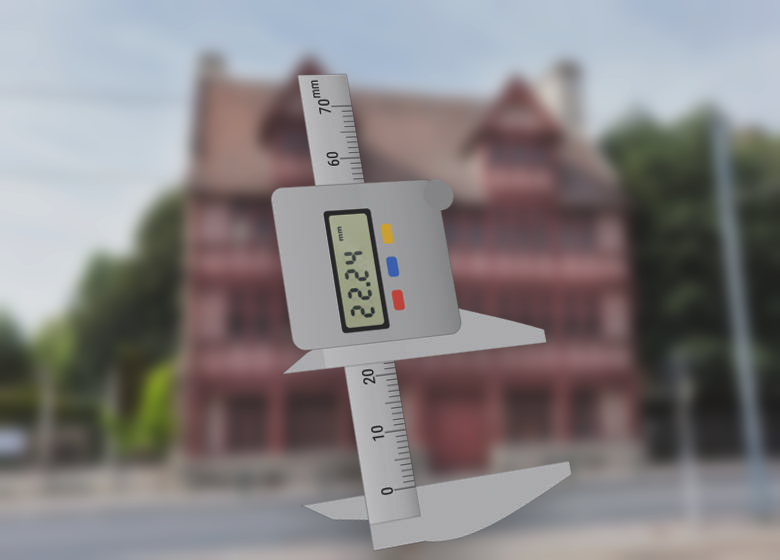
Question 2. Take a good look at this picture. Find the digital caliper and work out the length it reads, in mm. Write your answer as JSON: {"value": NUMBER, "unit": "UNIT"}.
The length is {"value": 22.24, "unit": "mm"}
